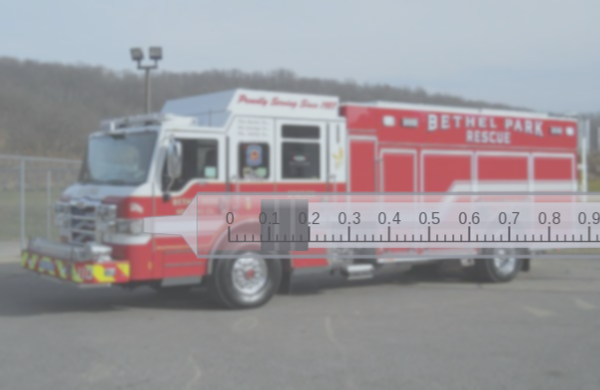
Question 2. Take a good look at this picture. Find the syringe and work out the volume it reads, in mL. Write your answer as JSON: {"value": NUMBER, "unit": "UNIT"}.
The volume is {"value": 0.08, "unit": "mL"}
